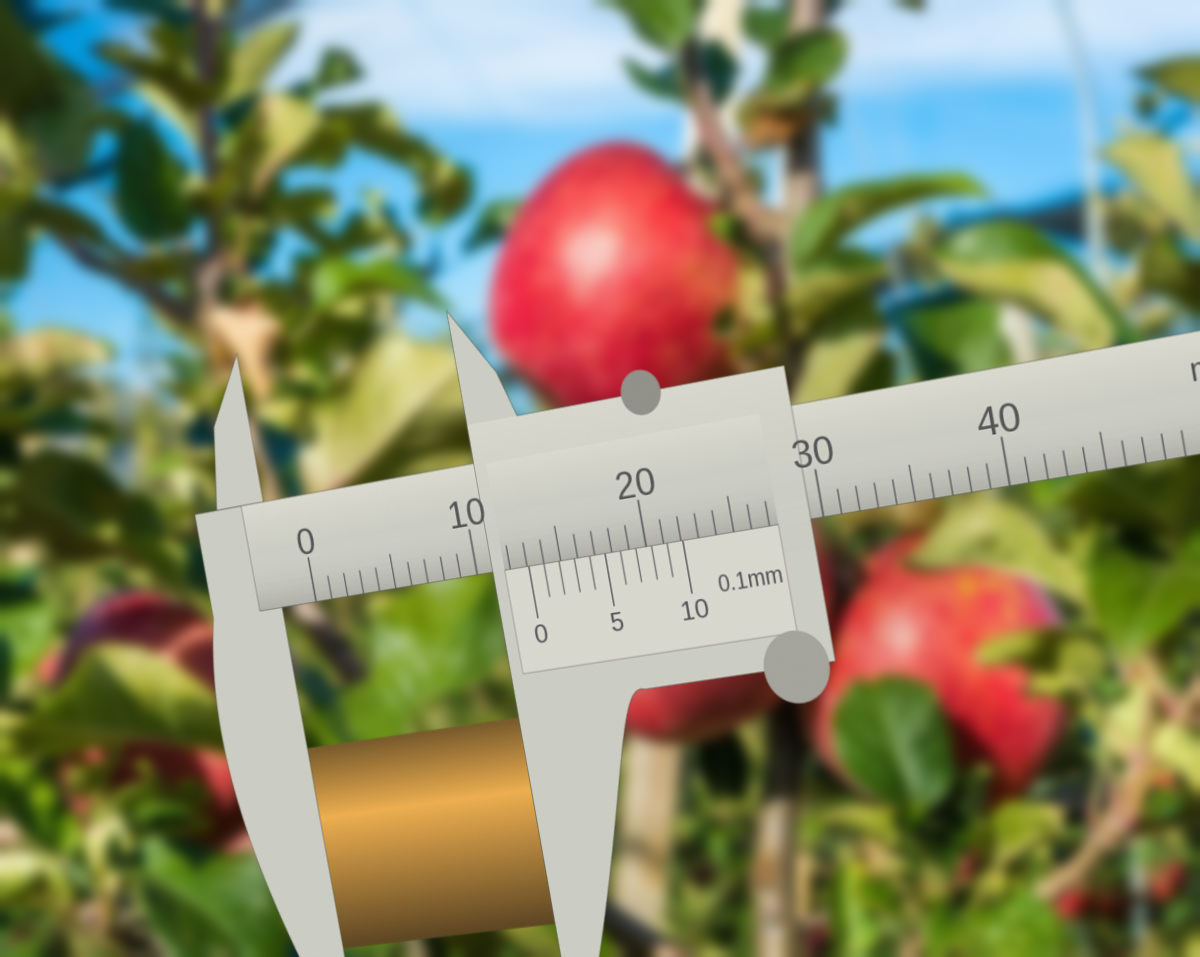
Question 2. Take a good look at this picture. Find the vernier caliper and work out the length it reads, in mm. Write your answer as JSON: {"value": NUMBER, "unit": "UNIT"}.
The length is {"value": 13.1, "unit": "mm"}
